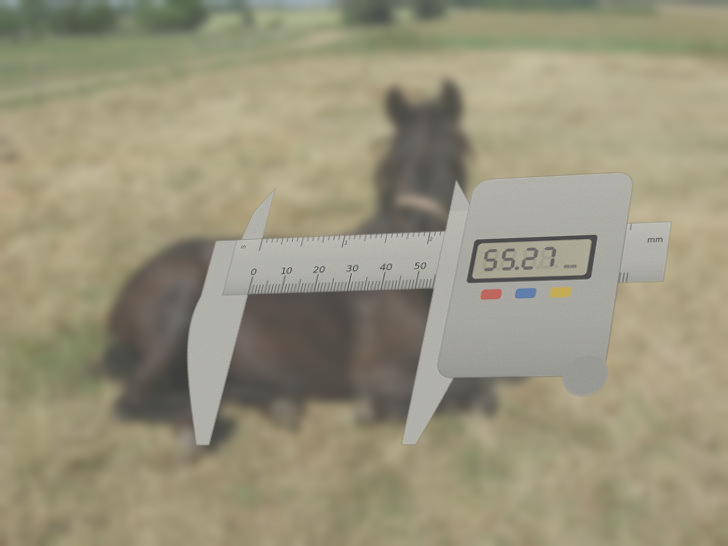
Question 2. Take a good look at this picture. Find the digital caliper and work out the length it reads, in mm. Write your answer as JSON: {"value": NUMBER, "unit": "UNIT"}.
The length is {"value": 55.27, "unit": "mm"}
